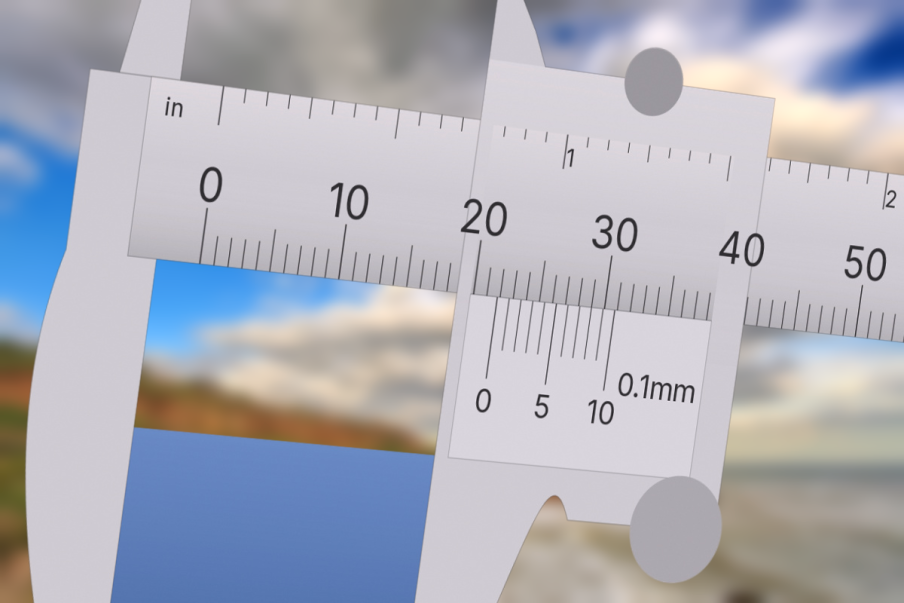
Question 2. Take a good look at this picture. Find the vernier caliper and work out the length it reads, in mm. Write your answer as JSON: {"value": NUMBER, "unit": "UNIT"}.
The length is {"value": 21.8, "unit": "mm"}
